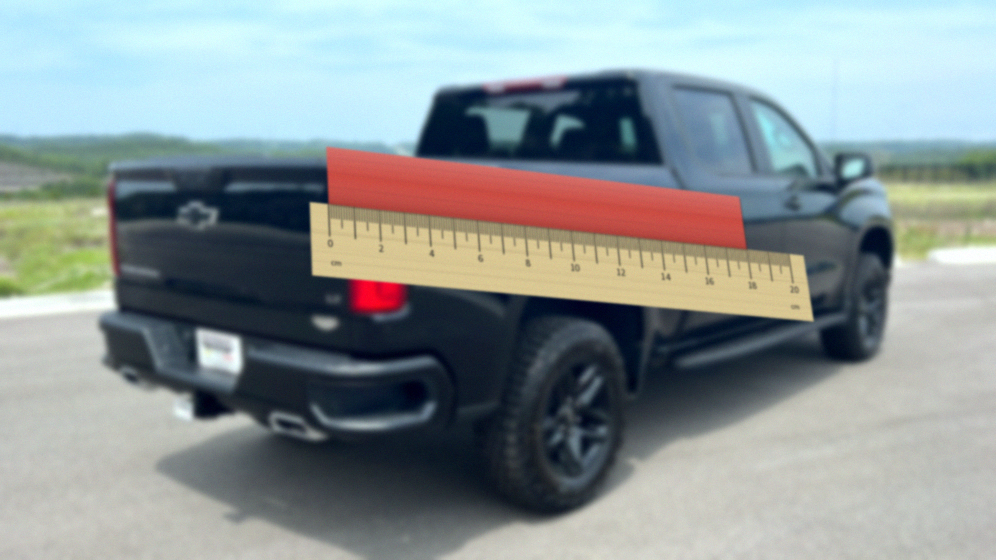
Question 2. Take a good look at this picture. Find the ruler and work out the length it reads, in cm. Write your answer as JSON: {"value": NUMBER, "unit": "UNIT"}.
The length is {"value": 18, "unit": "cm"}
